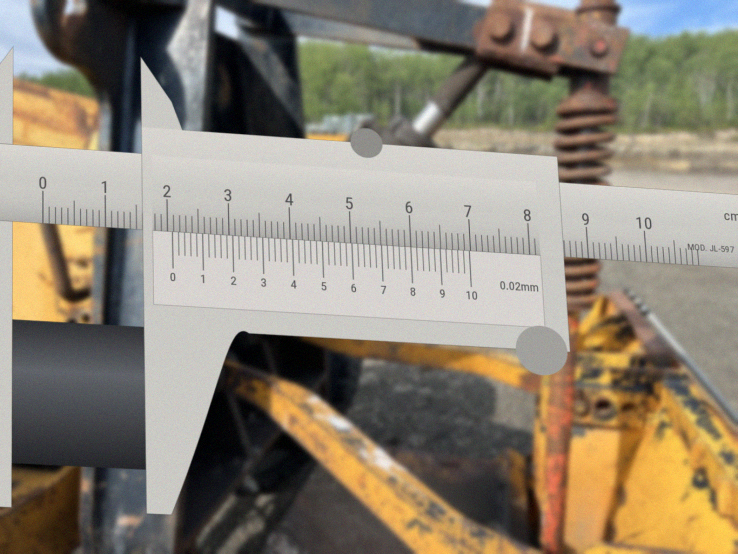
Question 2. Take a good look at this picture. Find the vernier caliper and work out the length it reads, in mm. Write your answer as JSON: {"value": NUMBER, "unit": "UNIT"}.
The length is {"value": 20.8, "unit": "mm"}
